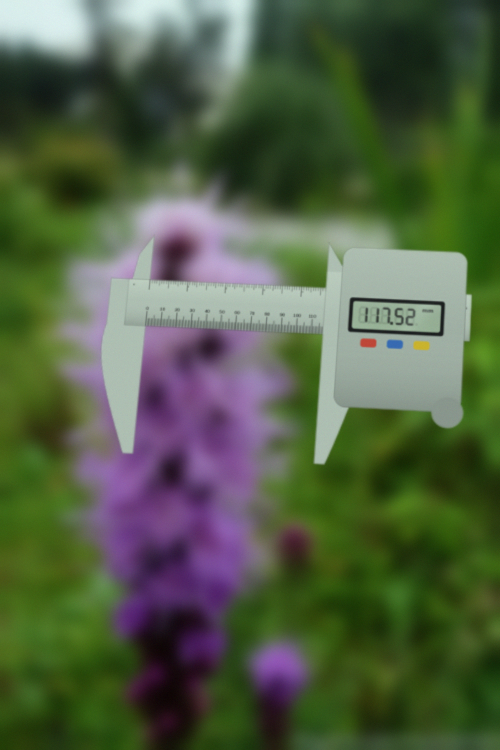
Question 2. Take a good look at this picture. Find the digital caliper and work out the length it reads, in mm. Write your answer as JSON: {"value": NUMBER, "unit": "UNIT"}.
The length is {"value": 117.52, "unit": "mm"}
